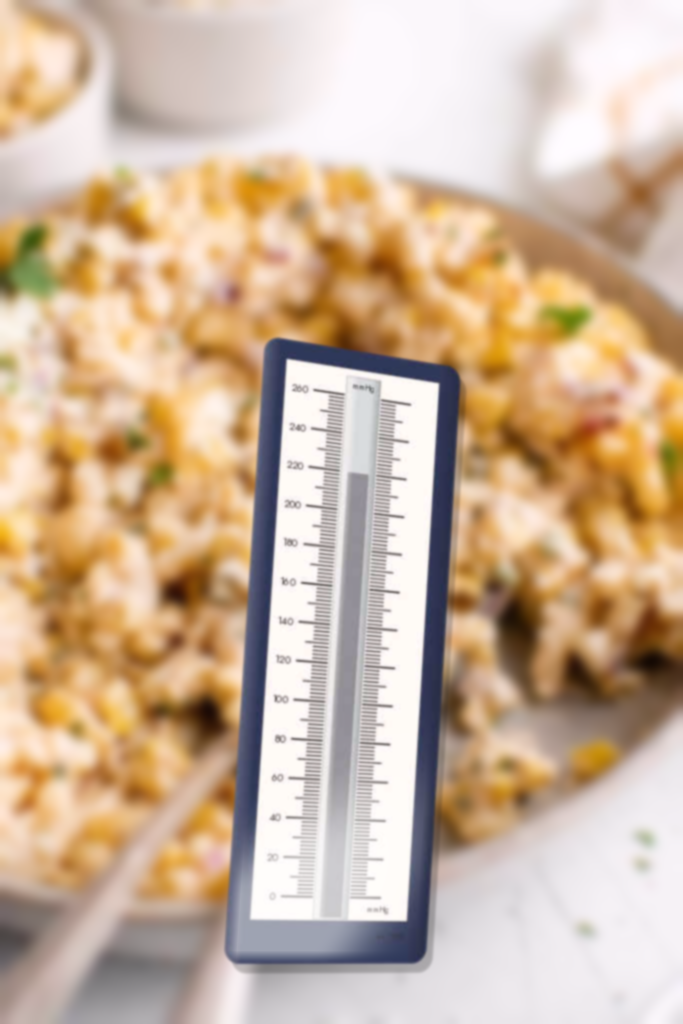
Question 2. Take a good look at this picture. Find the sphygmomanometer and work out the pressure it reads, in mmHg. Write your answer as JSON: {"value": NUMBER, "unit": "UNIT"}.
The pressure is {"value": 220, "unit": "mmHg"}
